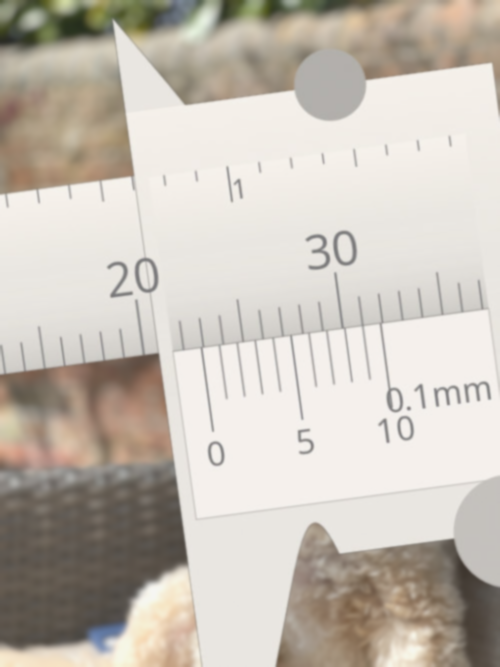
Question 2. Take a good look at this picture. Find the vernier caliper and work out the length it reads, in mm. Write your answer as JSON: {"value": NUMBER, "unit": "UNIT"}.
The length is {"value": 22.9, "unit": "mm"}
